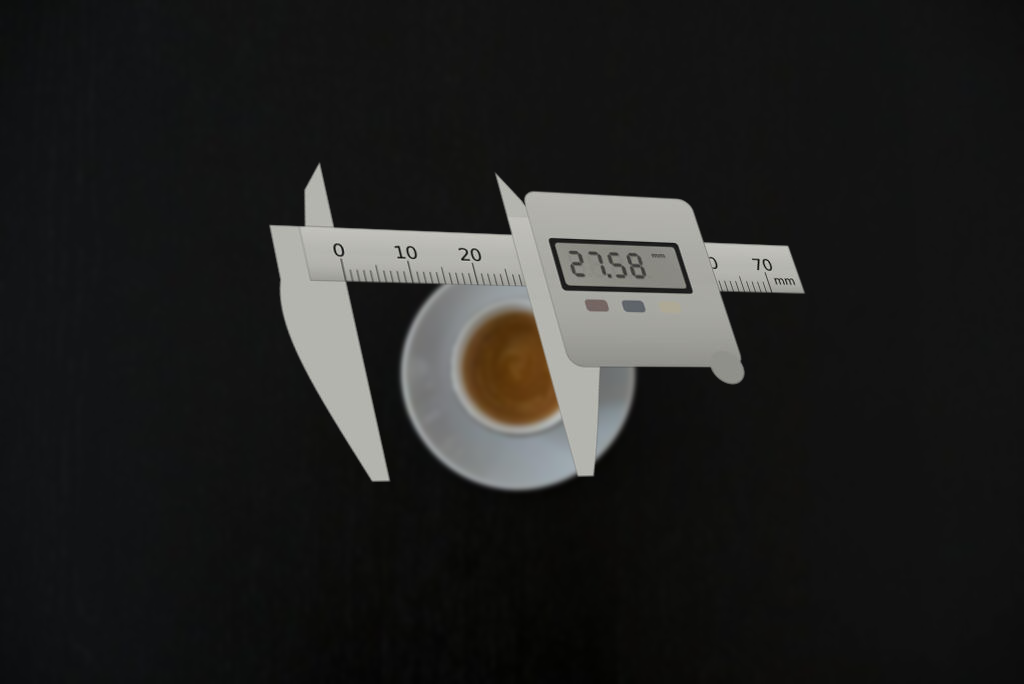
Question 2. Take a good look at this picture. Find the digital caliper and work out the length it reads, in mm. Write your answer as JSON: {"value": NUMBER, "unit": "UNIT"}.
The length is {"value": 27.58, "unit": "mm"}
